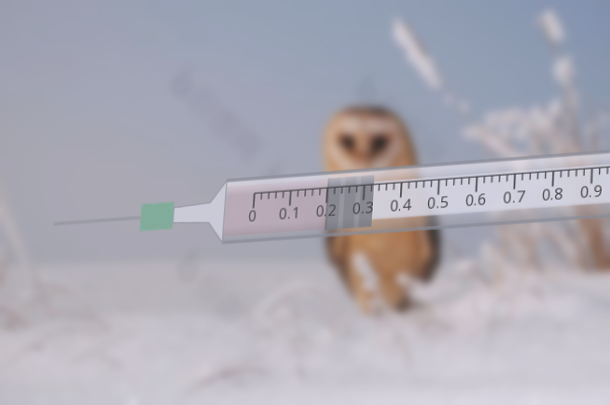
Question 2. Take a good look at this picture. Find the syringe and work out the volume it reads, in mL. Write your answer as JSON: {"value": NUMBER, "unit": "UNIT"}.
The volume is {"value": 0.2, "unit": "mL"}
